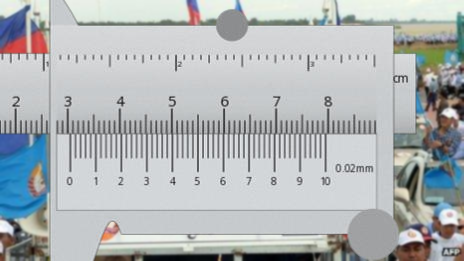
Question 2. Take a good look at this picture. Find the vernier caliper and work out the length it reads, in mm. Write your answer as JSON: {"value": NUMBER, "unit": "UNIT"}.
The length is {"value": 30.5, "unit": "mm"}
